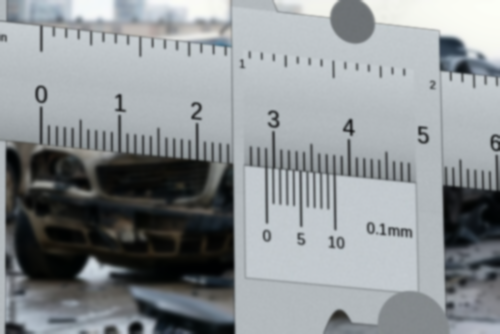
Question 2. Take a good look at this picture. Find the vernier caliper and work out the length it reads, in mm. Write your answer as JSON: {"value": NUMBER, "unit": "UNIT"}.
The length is {"value": 29.0, "unit": "mm"}
